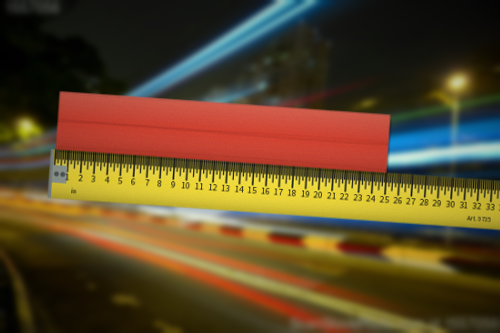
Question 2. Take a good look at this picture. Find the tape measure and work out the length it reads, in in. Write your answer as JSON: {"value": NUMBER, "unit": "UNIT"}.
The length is {"value": 25, "unit": "in"}
